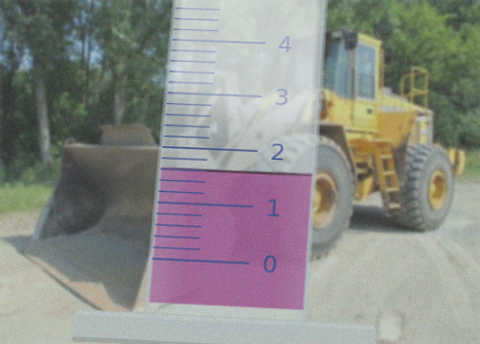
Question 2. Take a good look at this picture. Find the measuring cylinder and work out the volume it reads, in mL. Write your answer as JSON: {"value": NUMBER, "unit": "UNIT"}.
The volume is {"value": 1.6, "unit": "mL"}
